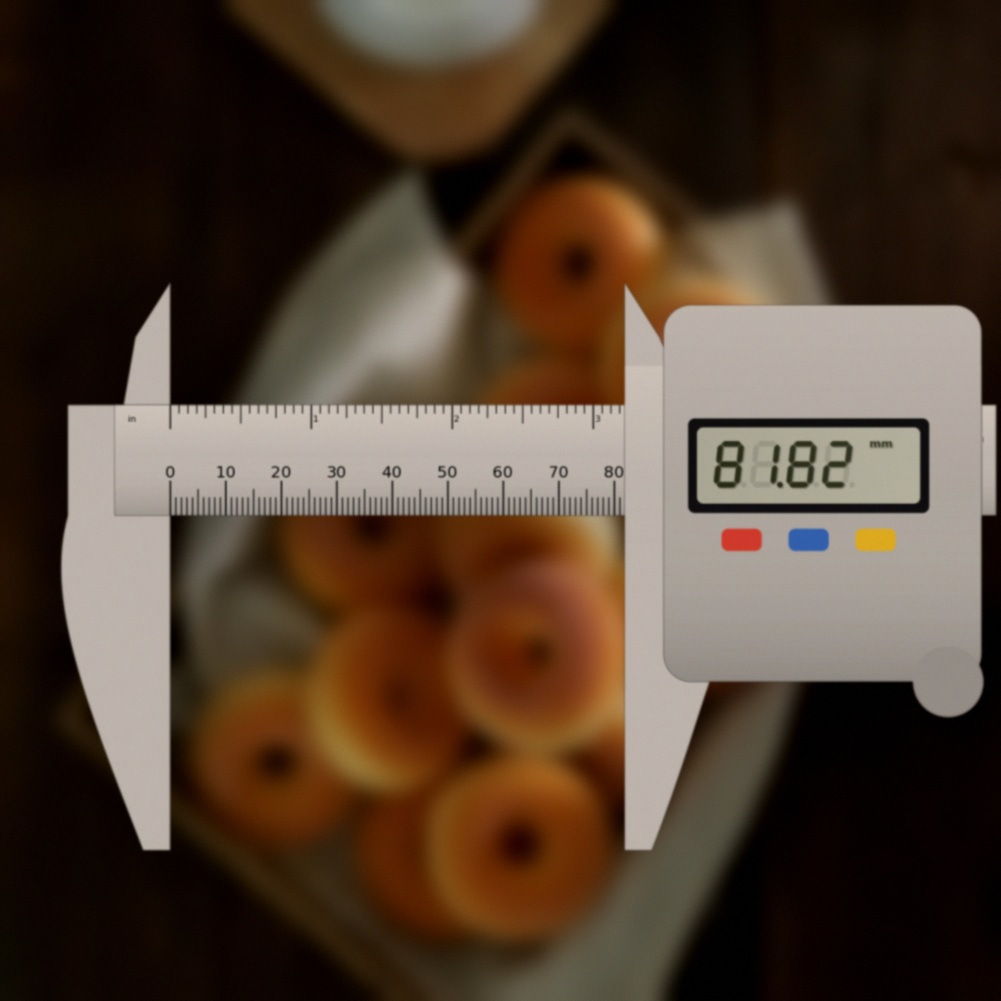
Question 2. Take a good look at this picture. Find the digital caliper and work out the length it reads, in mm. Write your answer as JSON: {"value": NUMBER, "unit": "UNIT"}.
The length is {"value": 81.82, "unit": "mm"}
